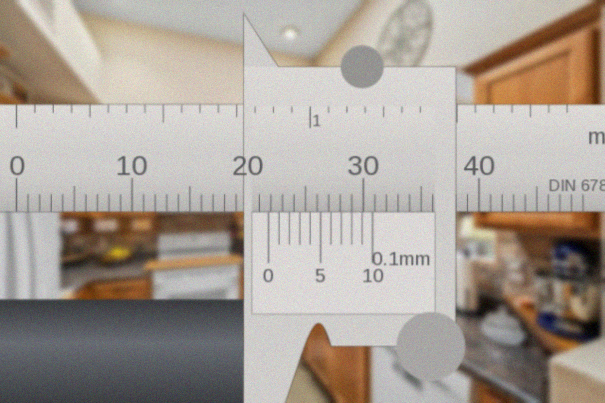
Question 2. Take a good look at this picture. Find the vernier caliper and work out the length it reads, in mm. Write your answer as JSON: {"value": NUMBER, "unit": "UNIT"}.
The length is {"value": 21.8, "unit": "mm"}
